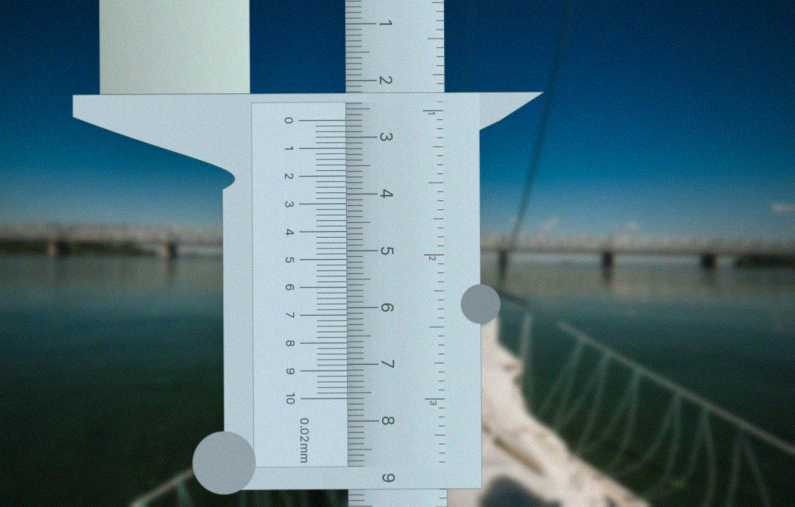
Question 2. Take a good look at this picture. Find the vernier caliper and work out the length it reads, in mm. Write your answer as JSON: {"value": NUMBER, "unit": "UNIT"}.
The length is {"value": 27.0, "unit": "mm"}
